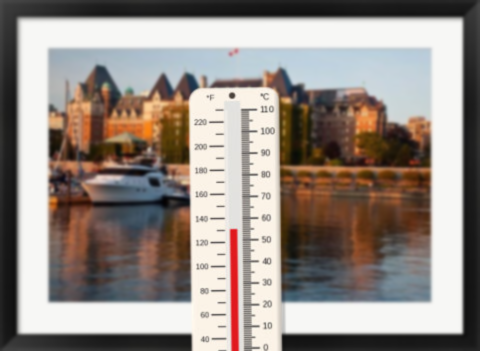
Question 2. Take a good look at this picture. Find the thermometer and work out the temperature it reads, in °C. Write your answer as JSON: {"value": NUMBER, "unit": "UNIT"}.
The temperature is {"value": 55, "unit": "°C"}
